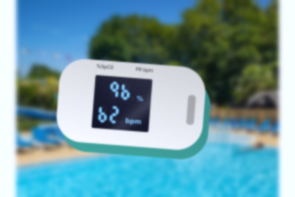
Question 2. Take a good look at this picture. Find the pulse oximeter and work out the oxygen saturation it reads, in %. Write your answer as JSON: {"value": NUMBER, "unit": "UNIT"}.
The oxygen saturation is {"value": 96, "unit": "%"}
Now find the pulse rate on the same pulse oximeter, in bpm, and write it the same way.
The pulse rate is {"value": 62, "unit": "bpm"}
